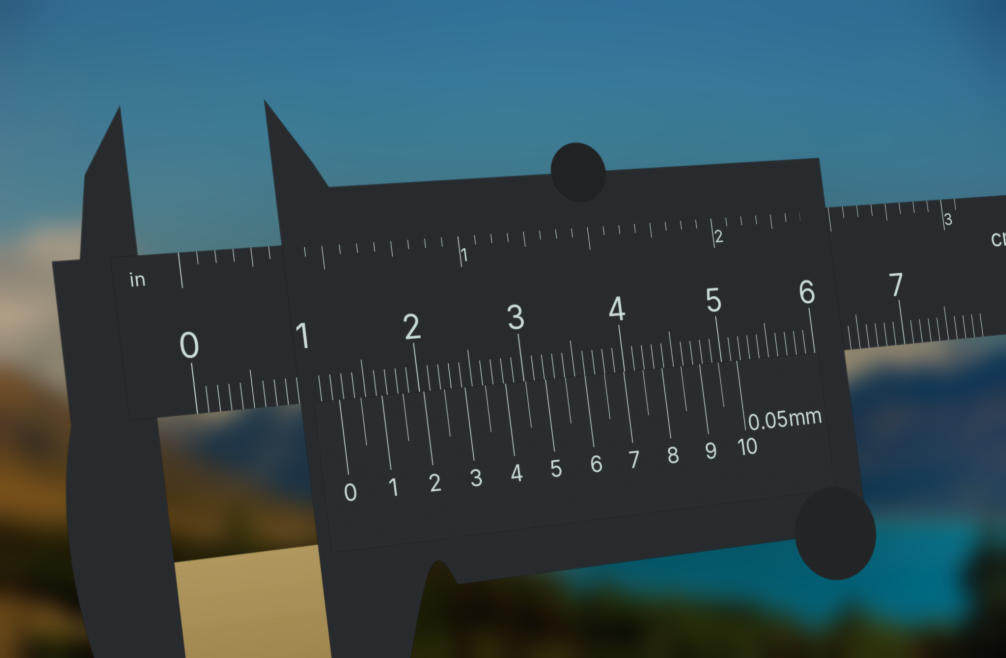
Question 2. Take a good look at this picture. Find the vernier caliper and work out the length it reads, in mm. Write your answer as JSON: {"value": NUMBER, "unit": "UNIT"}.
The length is {"value": 12.6, "unit": "mm"}
